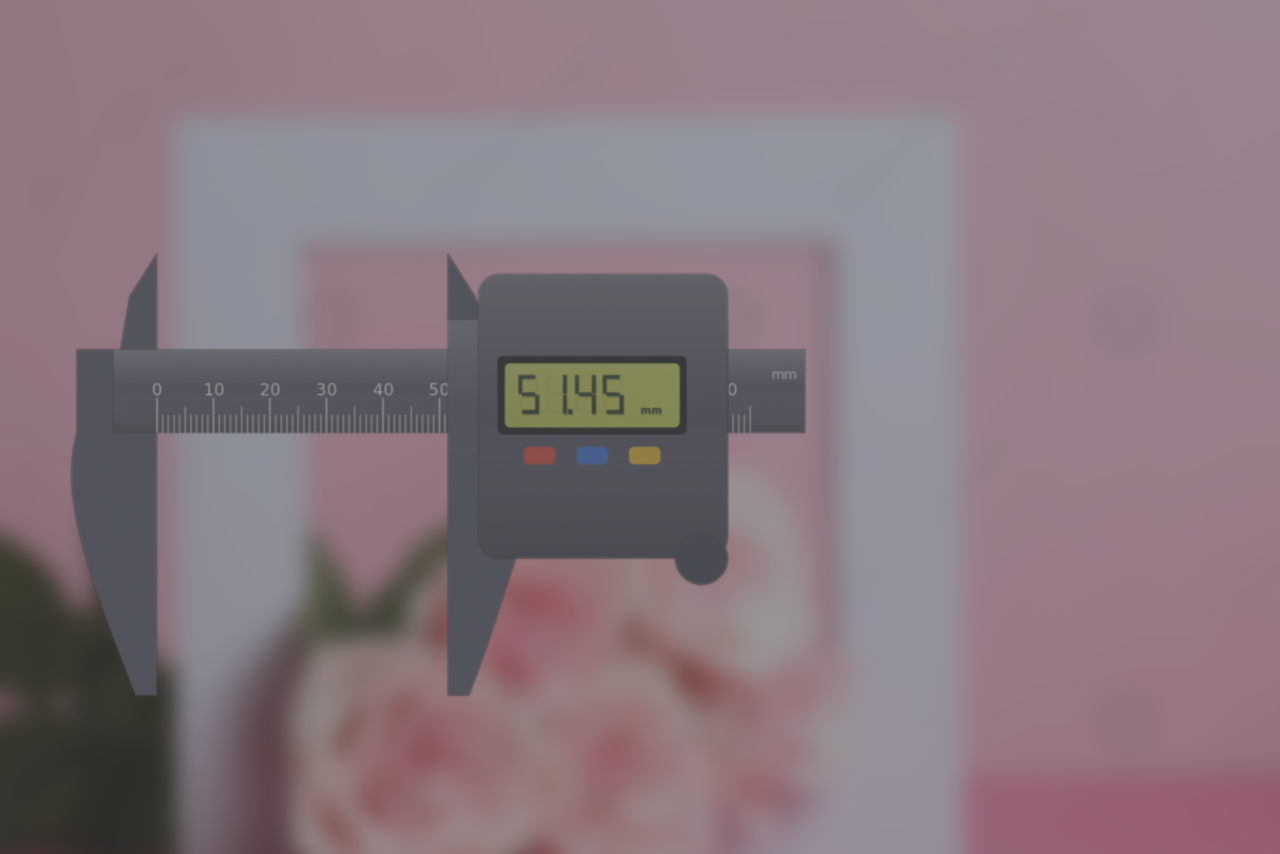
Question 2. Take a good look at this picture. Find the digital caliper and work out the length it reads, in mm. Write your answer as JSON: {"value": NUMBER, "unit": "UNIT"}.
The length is {"value": 51.45, "unit": "mm"}
